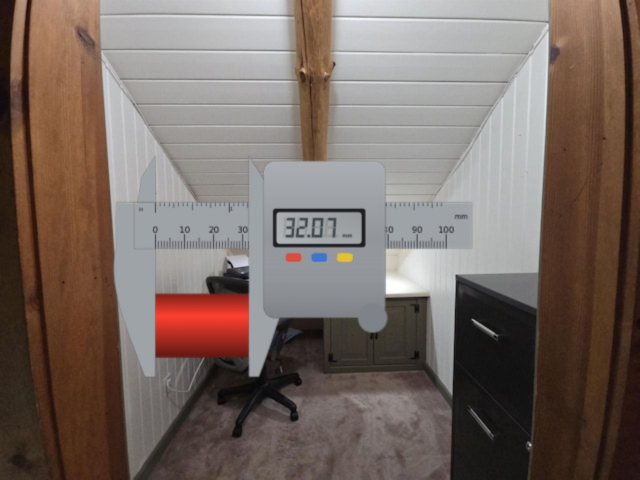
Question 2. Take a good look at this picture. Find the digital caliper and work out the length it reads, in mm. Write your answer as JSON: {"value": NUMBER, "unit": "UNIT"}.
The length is {"value": 32.07, "unit": "mm"}
